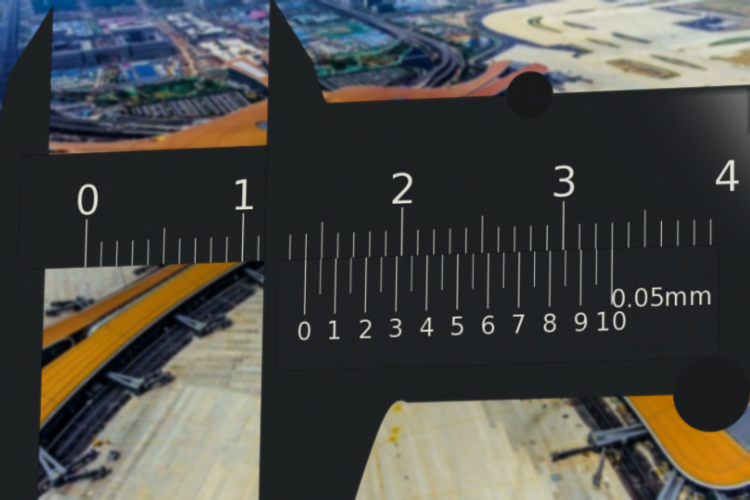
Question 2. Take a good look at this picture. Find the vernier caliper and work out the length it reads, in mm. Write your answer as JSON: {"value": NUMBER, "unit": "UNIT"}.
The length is {"value": 14.0, "unit": "mm"}
